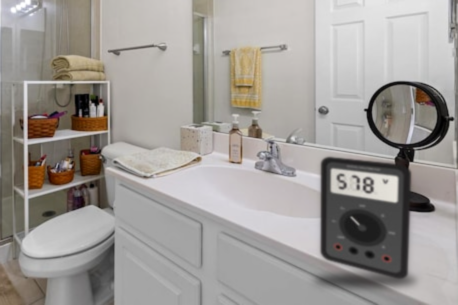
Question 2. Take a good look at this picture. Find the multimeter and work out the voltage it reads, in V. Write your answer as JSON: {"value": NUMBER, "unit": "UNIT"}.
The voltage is {"value": 578, "unit": "V"}
